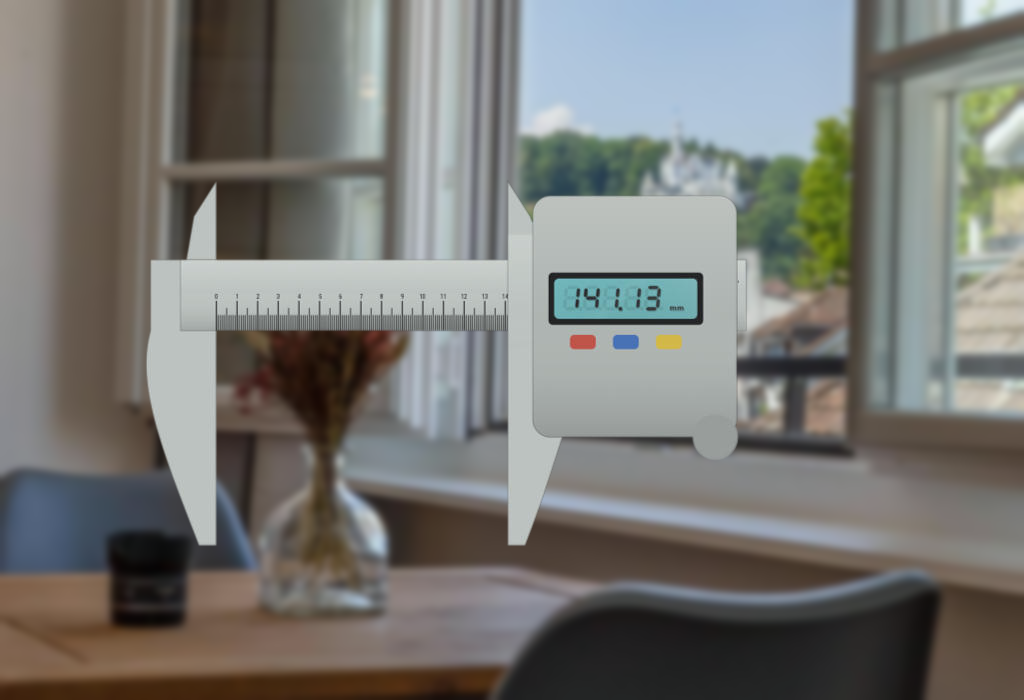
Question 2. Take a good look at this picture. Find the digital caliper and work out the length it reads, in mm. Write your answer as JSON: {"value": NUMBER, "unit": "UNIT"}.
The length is {"value": 141.13, "unit": "mm"}
